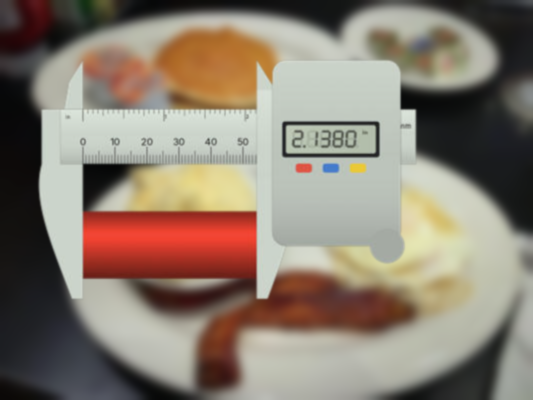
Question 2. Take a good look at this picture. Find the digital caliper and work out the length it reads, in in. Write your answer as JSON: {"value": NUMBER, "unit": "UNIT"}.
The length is {"value": 2.1380, "unit": "in"}
